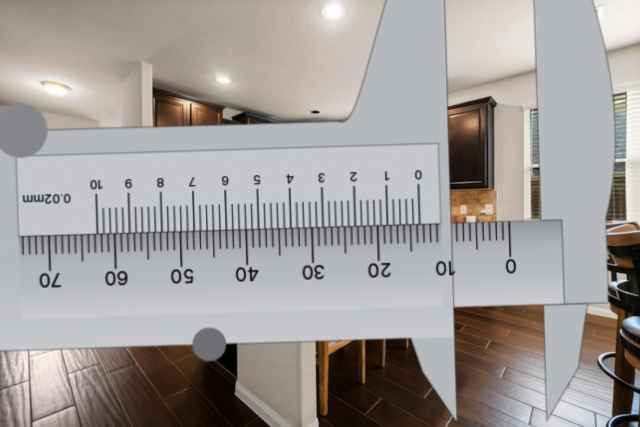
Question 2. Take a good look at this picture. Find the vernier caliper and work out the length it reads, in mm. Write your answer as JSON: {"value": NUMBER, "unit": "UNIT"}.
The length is {"value": 13.6, "unit": "mm"}
